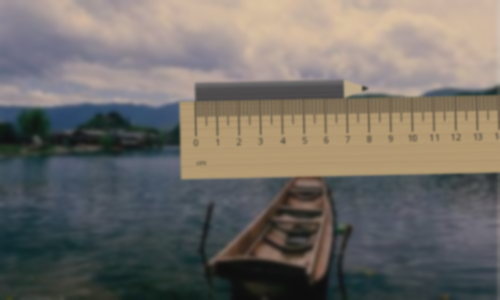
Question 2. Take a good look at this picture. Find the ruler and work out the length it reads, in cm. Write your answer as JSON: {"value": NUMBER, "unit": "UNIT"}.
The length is {"value": 8, "unit": "cm"}
